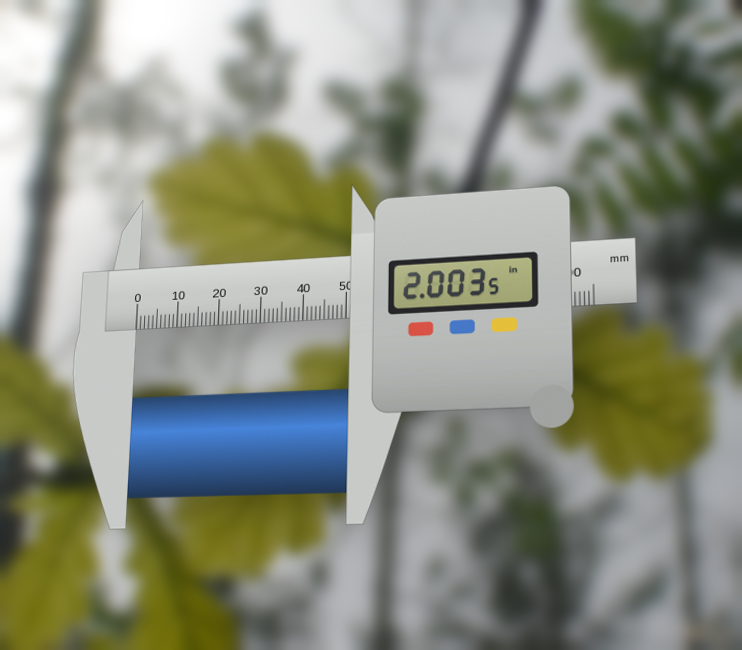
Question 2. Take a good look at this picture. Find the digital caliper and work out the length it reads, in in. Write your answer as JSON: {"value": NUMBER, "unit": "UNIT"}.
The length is {"value": 2.0035, "unit": "in"}
